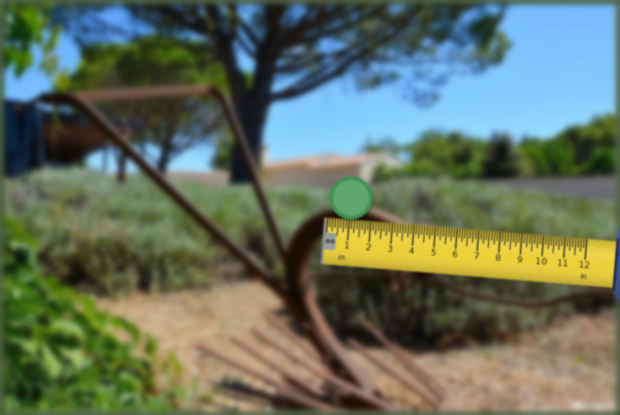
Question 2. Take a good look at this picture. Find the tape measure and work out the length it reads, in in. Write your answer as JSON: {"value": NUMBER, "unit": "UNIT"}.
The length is {"value": 2, "unit": "in"}
